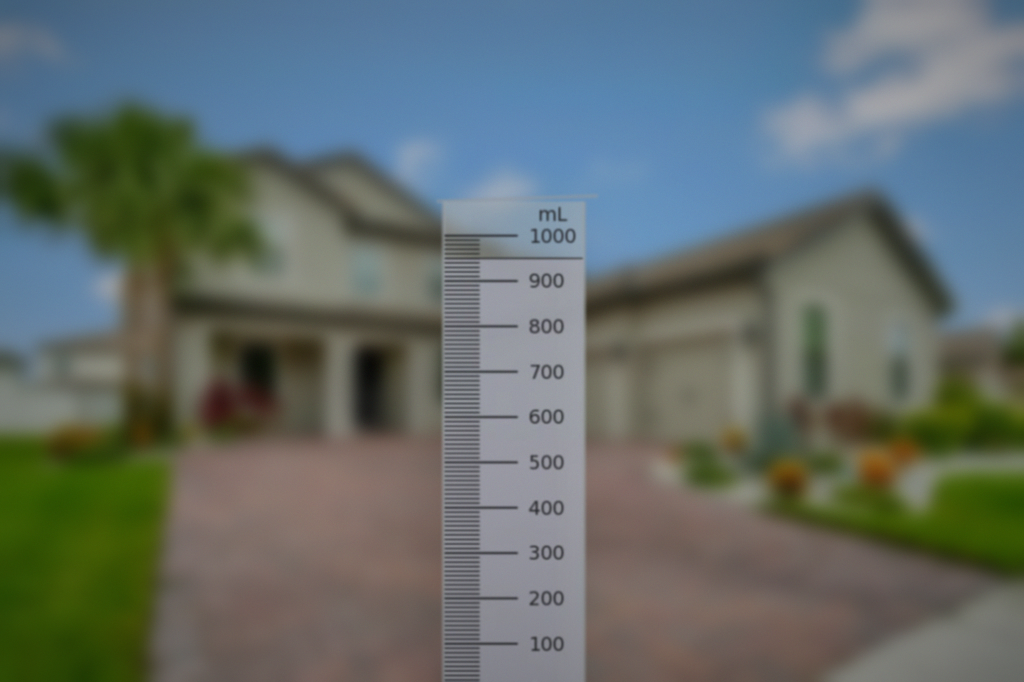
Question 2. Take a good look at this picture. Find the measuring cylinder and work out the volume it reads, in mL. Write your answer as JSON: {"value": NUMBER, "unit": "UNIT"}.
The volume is {"value": 950, "unit": "mL"}
